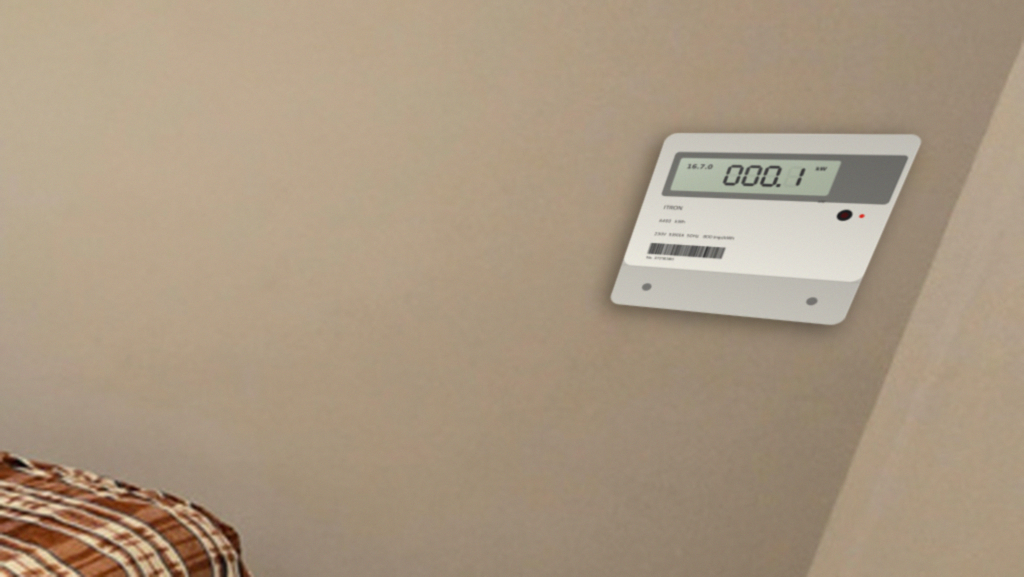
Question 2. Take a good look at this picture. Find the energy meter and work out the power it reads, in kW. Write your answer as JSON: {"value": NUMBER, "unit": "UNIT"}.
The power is {"value": 0.1, "unit": "kW"}
